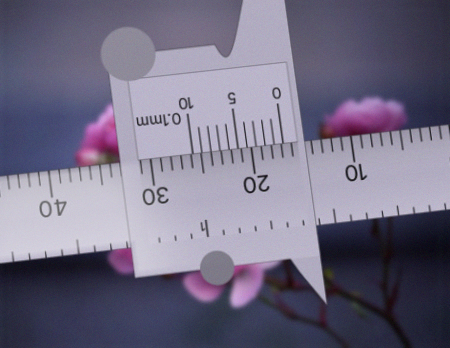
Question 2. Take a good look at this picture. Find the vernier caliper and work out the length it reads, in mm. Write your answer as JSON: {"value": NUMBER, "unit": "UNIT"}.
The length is {"value": 16.8, "unit": "mm"}
